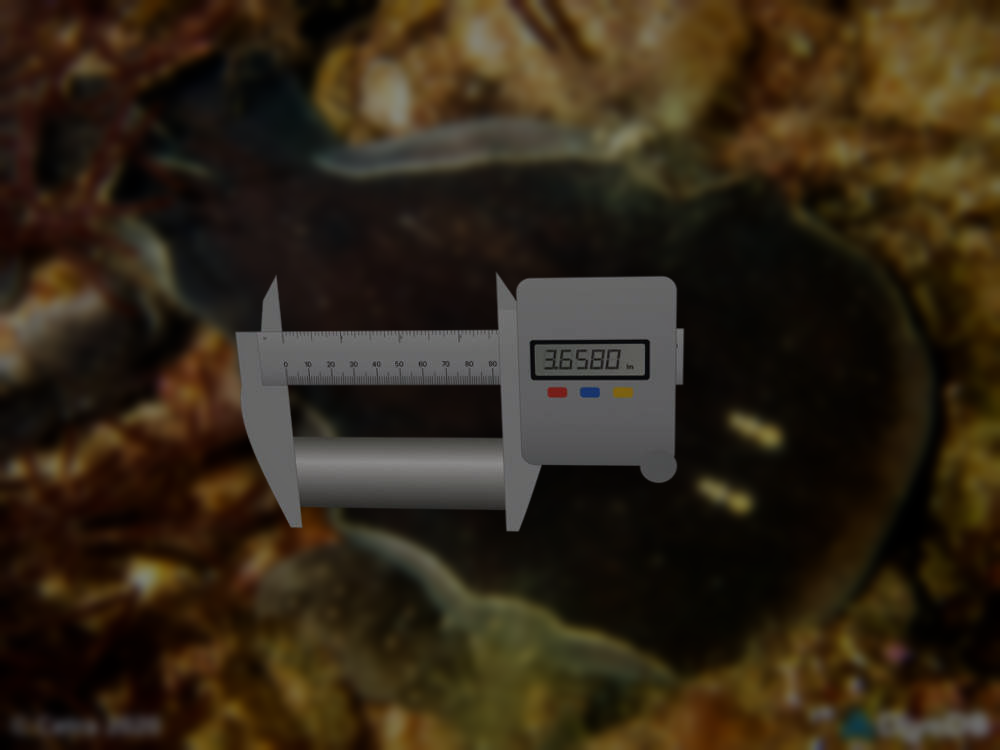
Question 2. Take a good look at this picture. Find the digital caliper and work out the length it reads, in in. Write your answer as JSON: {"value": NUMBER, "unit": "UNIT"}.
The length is {"value": 3.6580, "unit": "in"}
